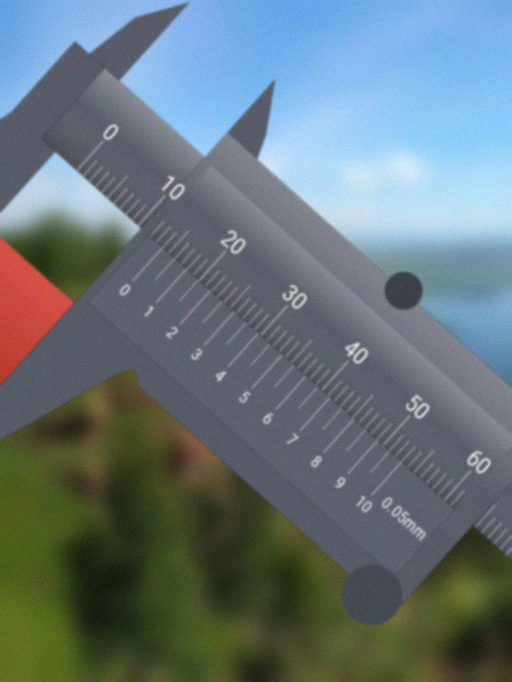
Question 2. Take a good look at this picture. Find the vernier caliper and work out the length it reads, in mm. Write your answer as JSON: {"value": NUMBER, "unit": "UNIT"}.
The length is {"value": 14.0, "unit": "mm"}
